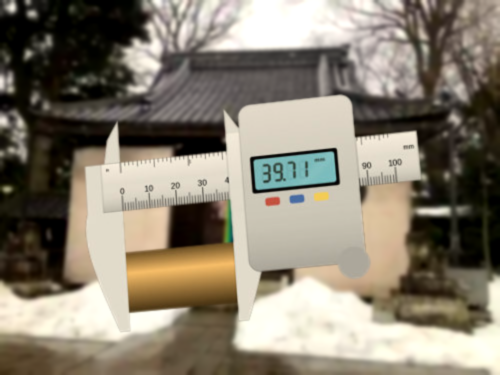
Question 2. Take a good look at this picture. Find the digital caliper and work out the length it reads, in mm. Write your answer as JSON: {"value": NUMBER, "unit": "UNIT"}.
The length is {"value": 39.71, "unit": "mm"}
